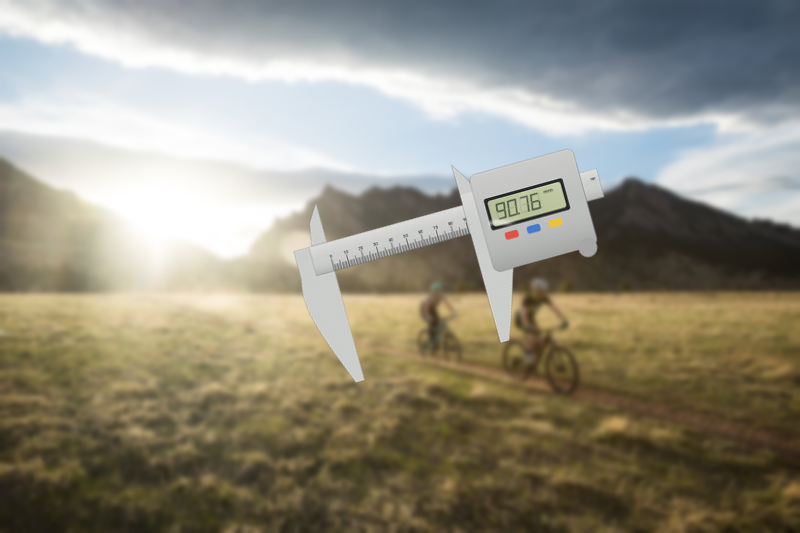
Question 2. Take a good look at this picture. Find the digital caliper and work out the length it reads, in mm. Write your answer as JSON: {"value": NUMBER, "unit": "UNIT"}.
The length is {"value": 90.76, "unit": "mm"}
